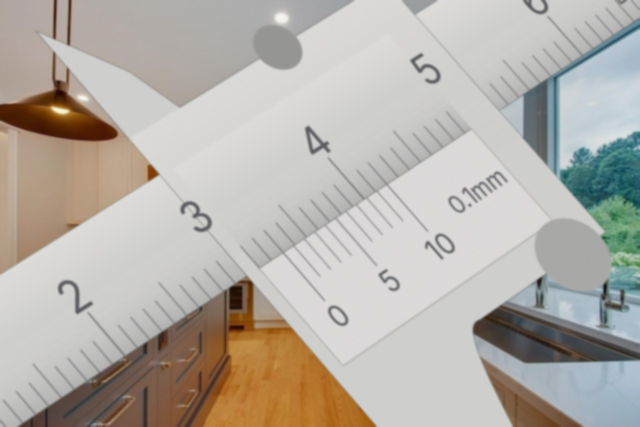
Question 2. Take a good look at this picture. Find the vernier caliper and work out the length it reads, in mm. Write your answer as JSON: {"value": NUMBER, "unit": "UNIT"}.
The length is {"value": 33.0, "unit": "mm"}
